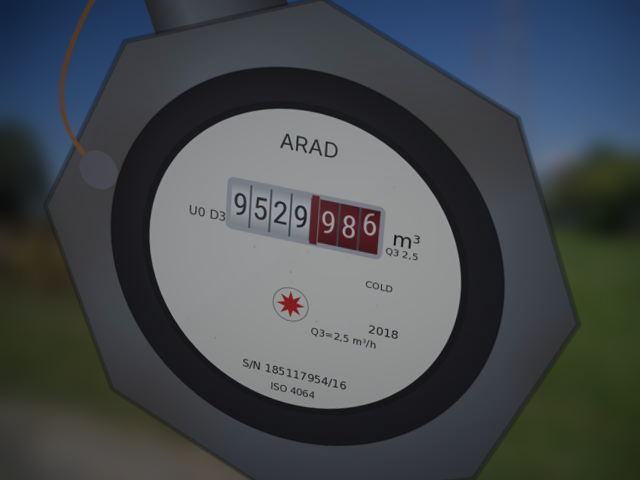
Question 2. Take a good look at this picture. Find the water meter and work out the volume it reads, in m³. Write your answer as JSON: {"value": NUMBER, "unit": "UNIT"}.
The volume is {"value": 9529.986, "unit": "m³"}
